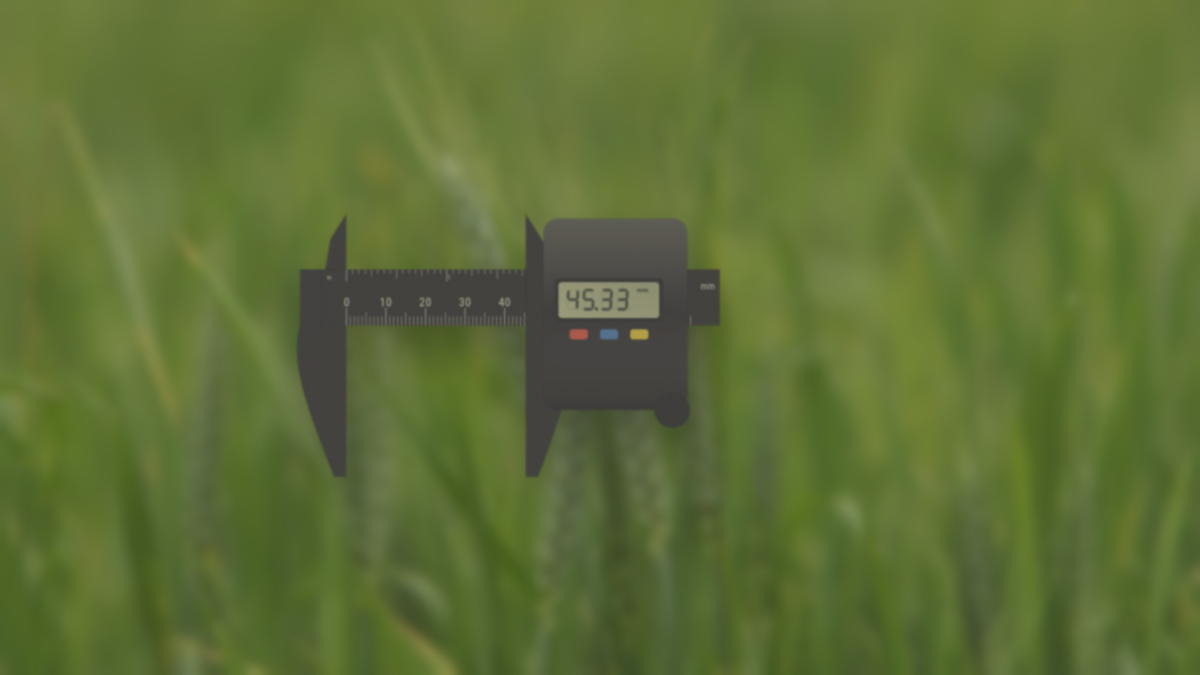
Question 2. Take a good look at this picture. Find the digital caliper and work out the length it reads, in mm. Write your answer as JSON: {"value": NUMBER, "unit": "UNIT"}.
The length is {"value": 45.33, "unit": "mm"}
